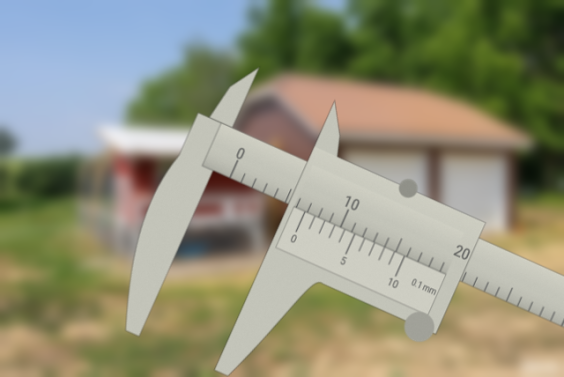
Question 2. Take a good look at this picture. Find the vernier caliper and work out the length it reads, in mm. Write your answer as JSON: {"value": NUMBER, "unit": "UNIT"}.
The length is {"value": 6.8, "unit": "mm"}
